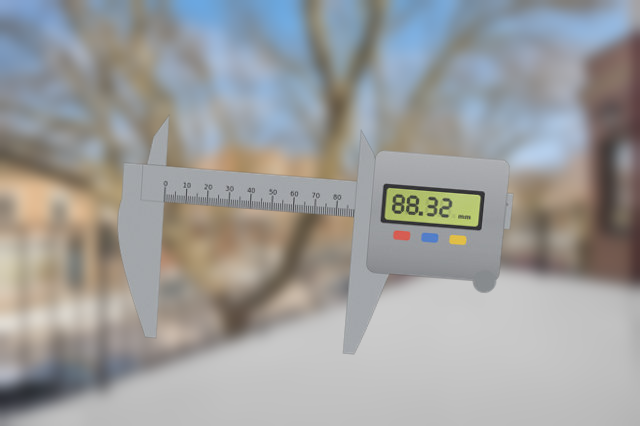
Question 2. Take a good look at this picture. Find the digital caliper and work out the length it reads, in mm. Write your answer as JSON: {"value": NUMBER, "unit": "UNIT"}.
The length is {"value": 88.32, "unit": "mm"}
